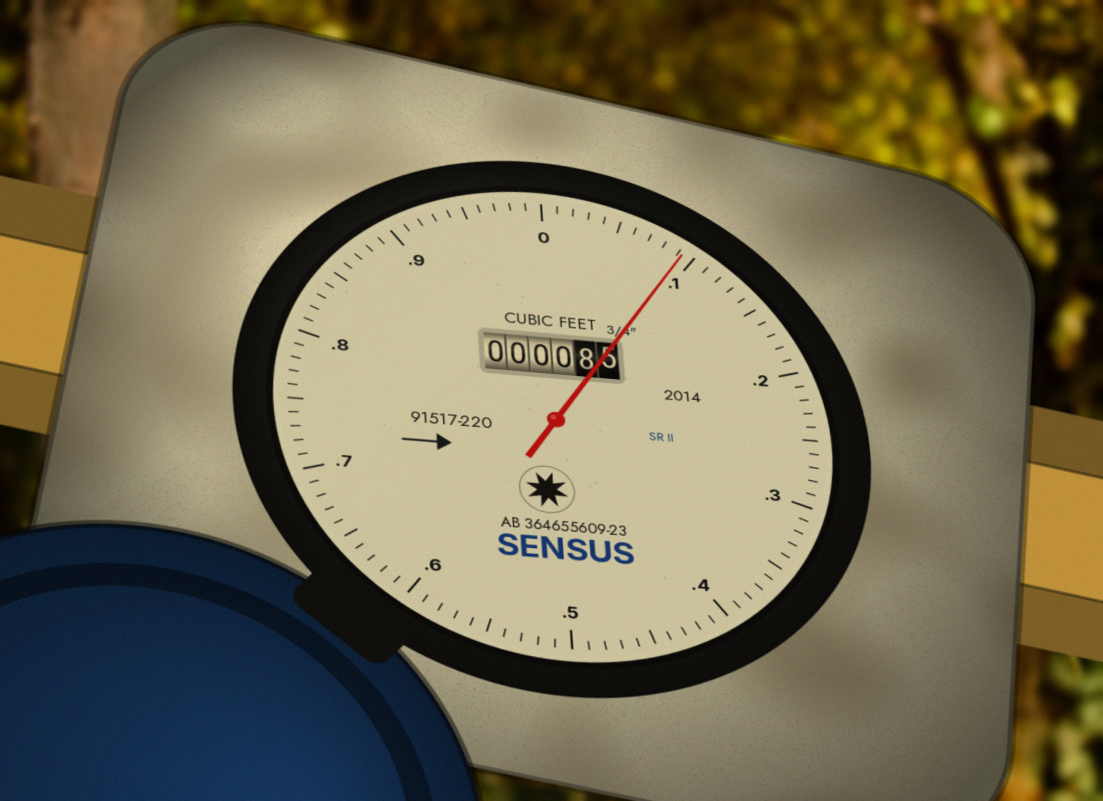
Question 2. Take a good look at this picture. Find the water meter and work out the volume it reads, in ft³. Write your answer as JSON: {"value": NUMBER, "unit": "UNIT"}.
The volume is {"value": 85.09, "unit": "ft³"}
